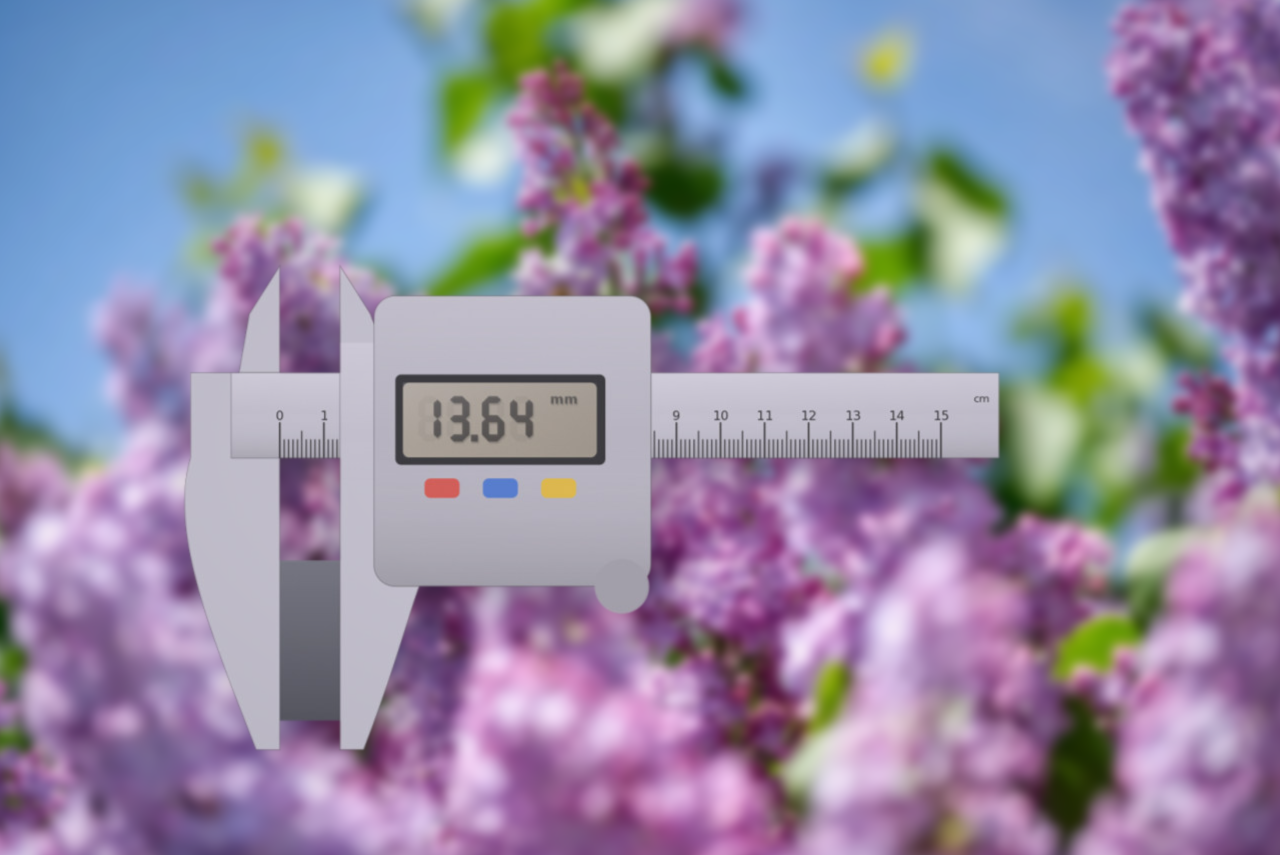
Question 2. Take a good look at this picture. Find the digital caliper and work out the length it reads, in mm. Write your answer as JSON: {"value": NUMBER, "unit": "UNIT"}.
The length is {"value": 13.64, "unit": "mm"}
